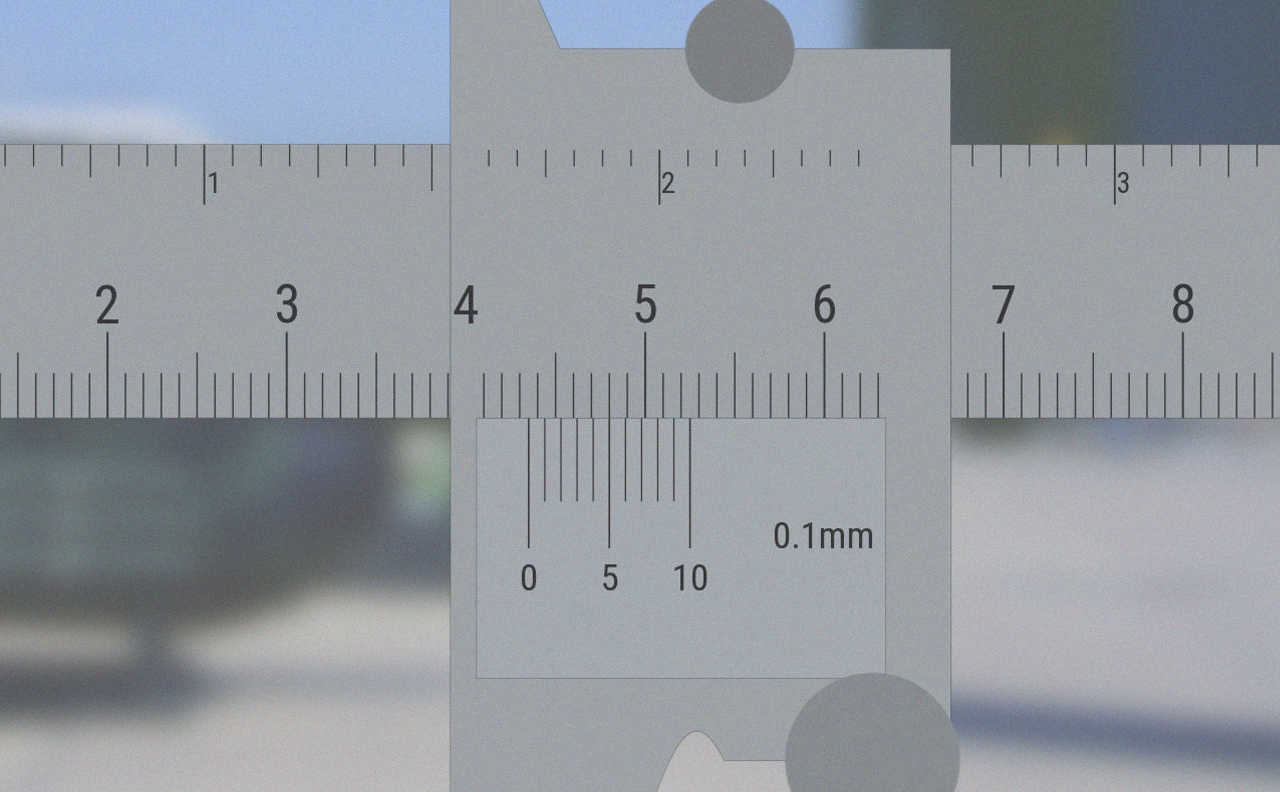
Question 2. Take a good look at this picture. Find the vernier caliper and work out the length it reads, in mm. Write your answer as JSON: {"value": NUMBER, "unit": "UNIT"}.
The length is {"value": 43.5, "unit": "mm"}
